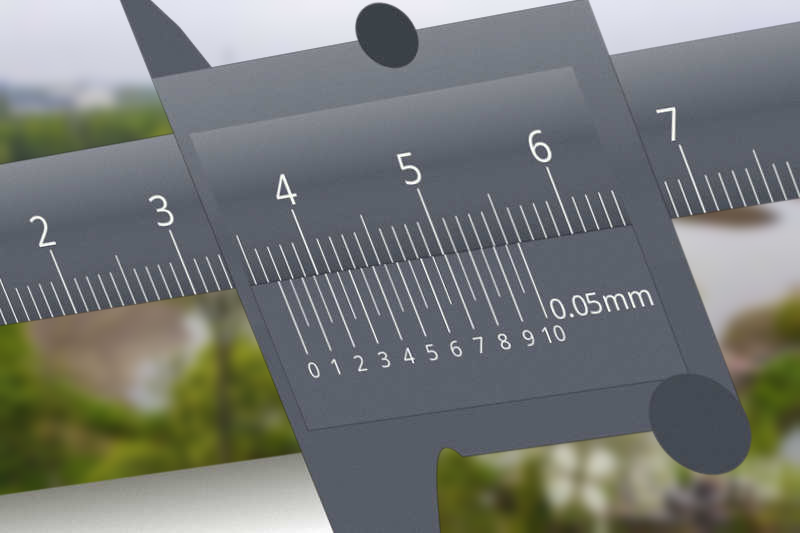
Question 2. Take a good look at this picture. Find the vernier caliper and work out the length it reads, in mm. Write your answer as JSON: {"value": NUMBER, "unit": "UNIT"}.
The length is {"value": 36.8, "unit": "mm"}
